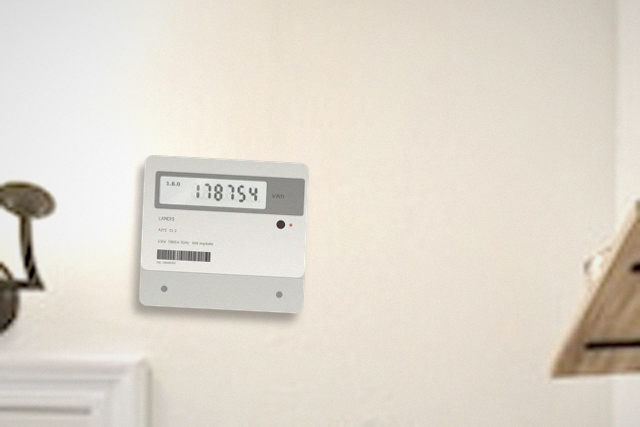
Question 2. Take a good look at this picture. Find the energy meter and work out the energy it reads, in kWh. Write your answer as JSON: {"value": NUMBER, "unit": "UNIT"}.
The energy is {"value": 178754, "unit": "kWh"}
